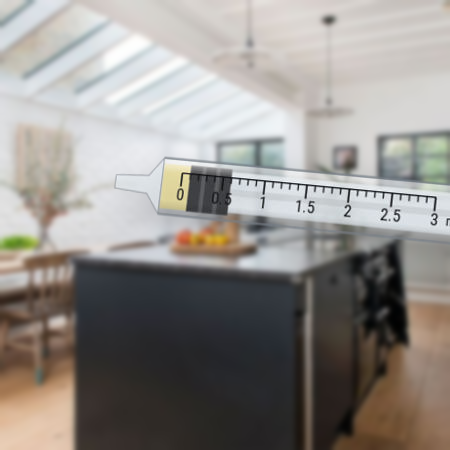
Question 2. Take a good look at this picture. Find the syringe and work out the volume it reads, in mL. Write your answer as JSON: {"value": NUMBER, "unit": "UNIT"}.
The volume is {"value": 0.1, "unit": "mL"}
